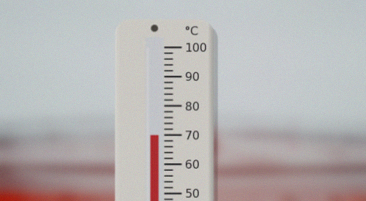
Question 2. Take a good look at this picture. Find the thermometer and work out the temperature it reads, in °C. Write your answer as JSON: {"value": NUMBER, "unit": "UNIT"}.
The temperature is {"value": 70, "unit": "°C"}
